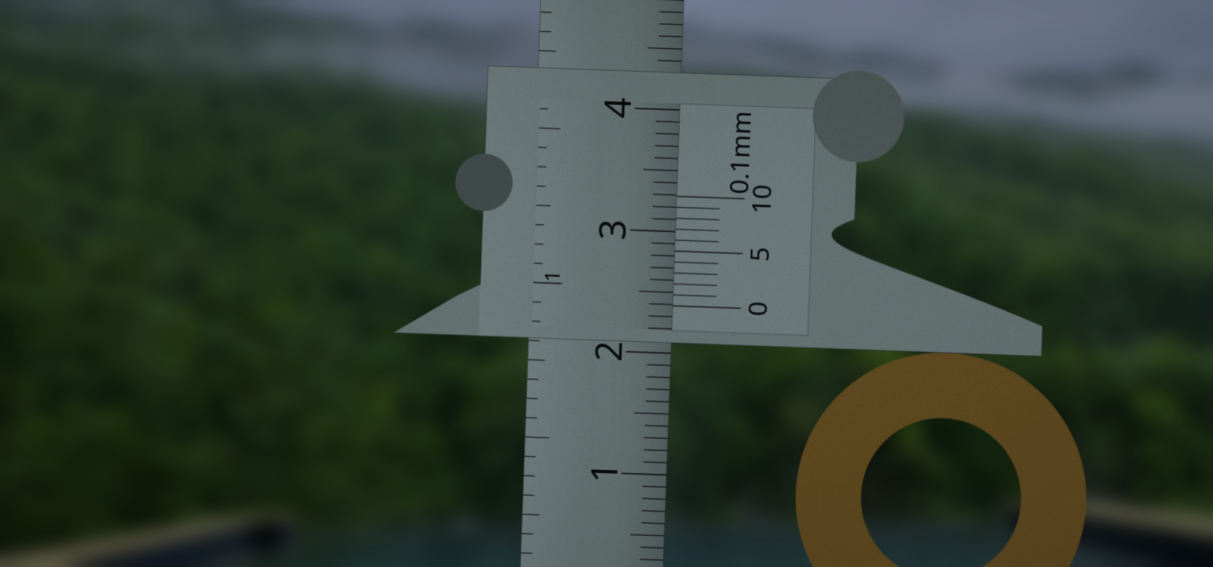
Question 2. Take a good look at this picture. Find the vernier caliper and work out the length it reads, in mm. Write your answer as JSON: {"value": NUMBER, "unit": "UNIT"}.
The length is {"value": 23.9, "unit": "mm"}
